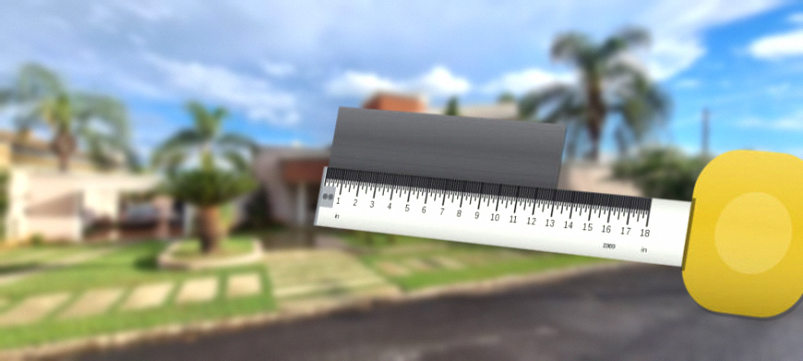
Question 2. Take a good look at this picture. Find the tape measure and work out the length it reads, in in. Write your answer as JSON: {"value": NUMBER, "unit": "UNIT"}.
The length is {"value": 13, "unit": "in"}
